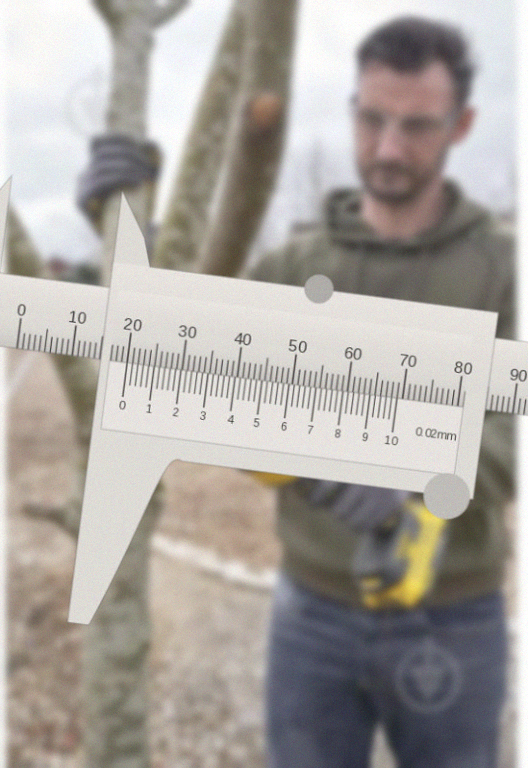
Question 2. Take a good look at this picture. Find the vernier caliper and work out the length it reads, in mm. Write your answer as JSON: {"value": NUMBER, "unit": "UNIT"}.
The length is {"value": 20.0, "unit": "mm"}
